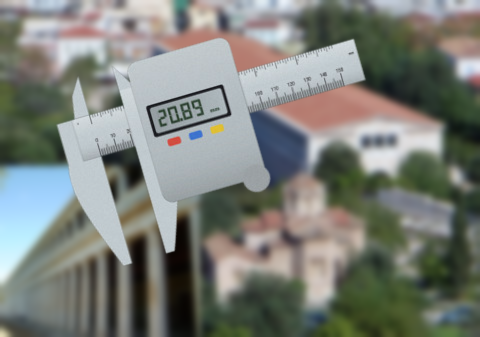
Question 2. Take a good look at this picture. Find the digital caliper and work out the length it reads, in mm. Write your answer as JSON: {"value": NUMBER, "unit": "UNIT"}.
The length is {"value": 20.89, "unit": "mm"}
